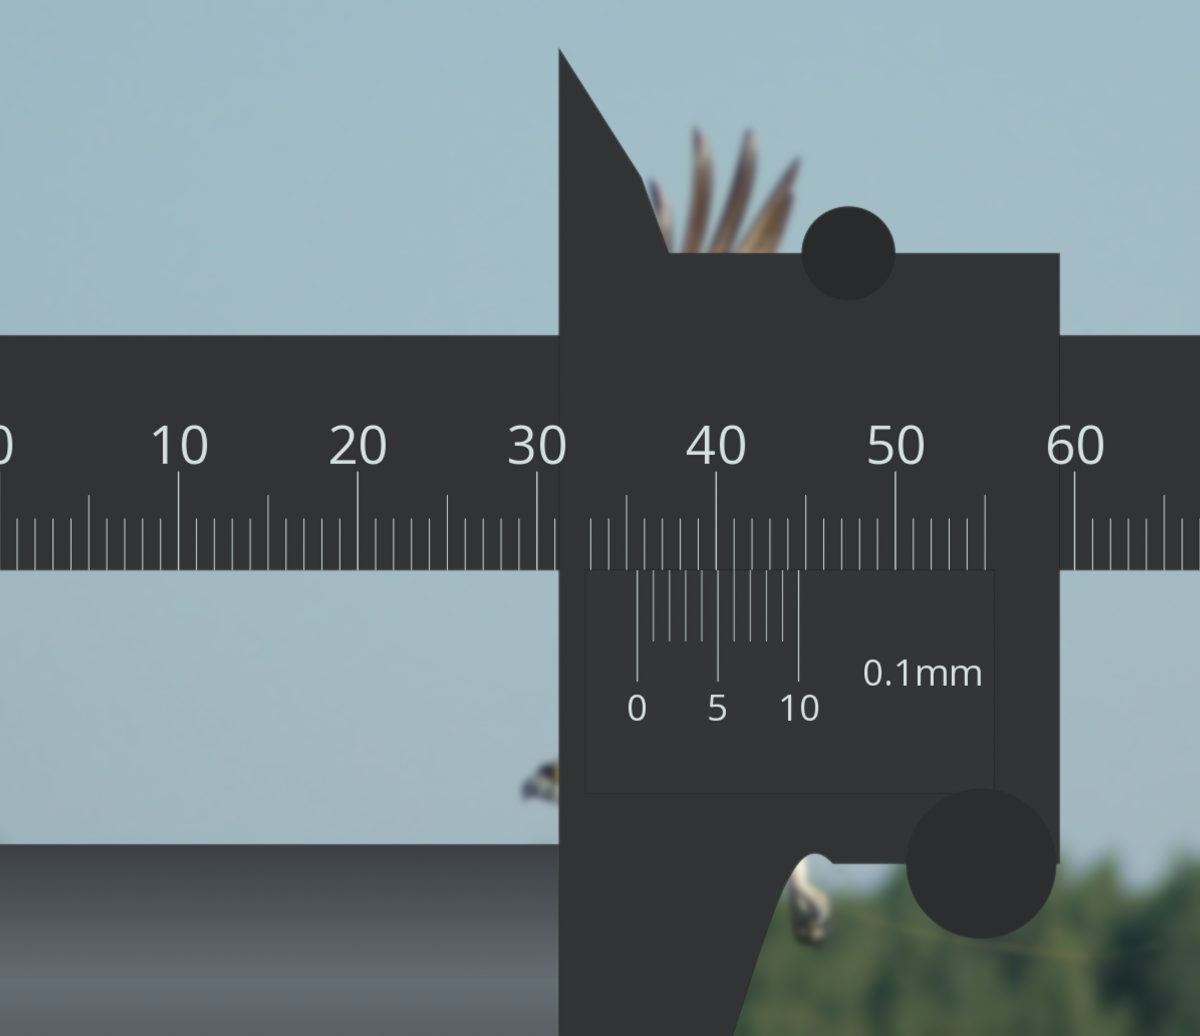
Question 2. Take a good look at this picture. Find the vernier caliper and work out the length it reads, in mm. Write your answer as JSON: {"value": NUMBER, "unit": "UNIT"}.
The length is {"value": 35.6, "unit": "mm"}
